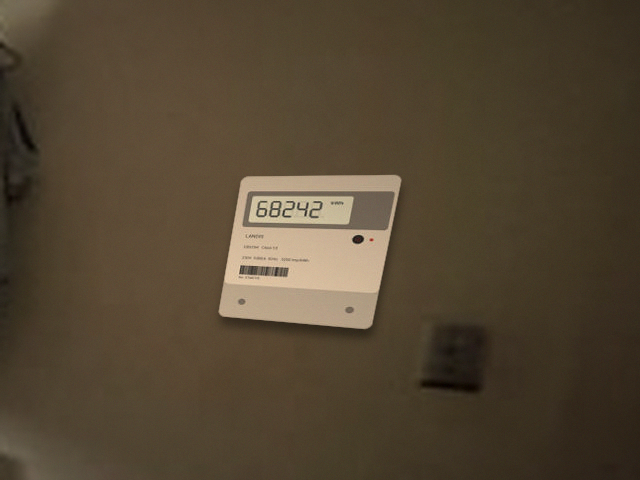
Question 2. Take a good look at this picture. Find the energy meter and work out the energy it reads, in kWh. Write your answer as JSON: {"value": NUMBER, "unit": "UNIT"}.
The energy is {"value": 68242, "unit": "kWh"}
